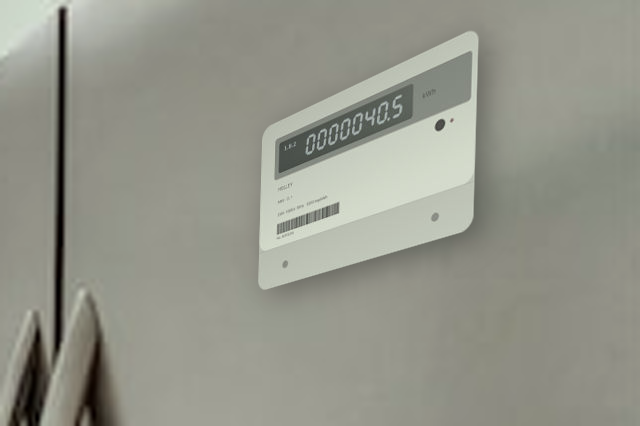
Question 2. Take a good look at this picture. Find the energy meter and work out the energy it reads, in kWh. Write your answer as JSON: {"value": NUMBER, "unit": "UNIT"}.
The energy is {"value": 40.5, "unit": "kWh"}
